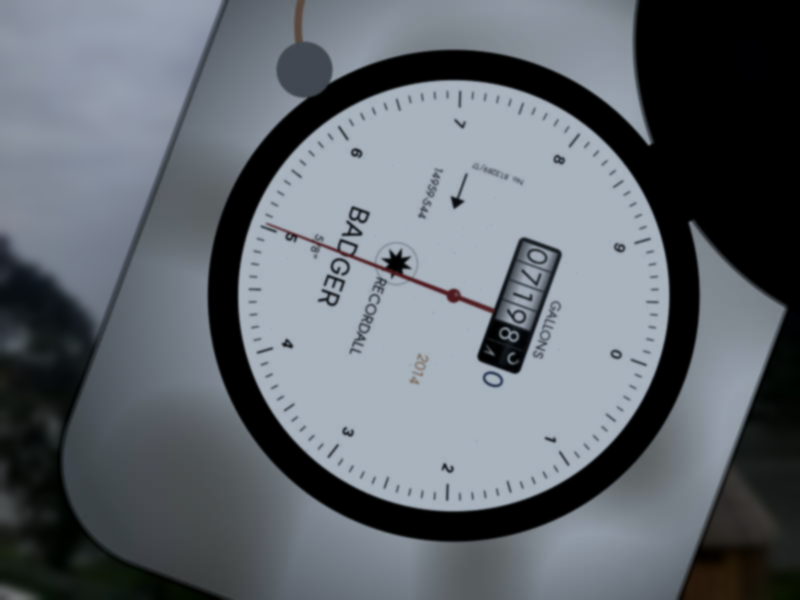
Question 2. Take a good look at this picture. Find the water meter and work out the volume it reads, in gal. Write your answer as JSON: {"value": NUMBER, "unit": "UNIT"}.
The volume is {"value": 719835.0, "unit": "gal"}
